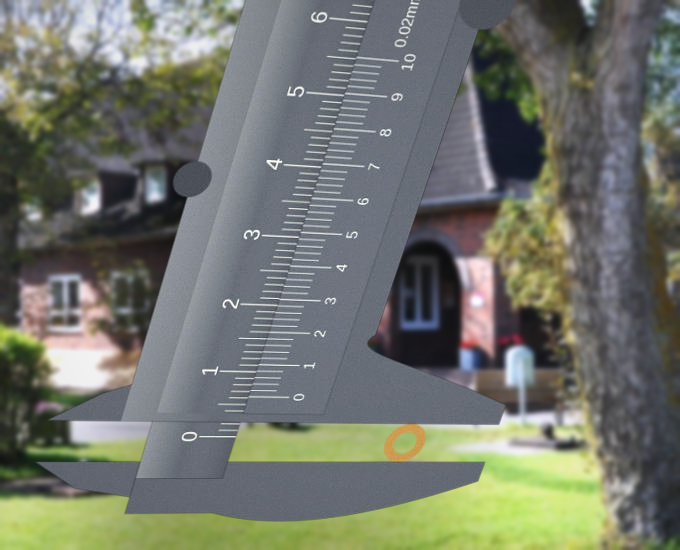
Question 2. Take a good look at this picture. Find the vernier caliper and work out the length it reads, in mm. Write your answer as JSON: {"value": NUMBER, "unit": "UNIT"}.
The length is {"value": 6.2, "unit": "mm"}
